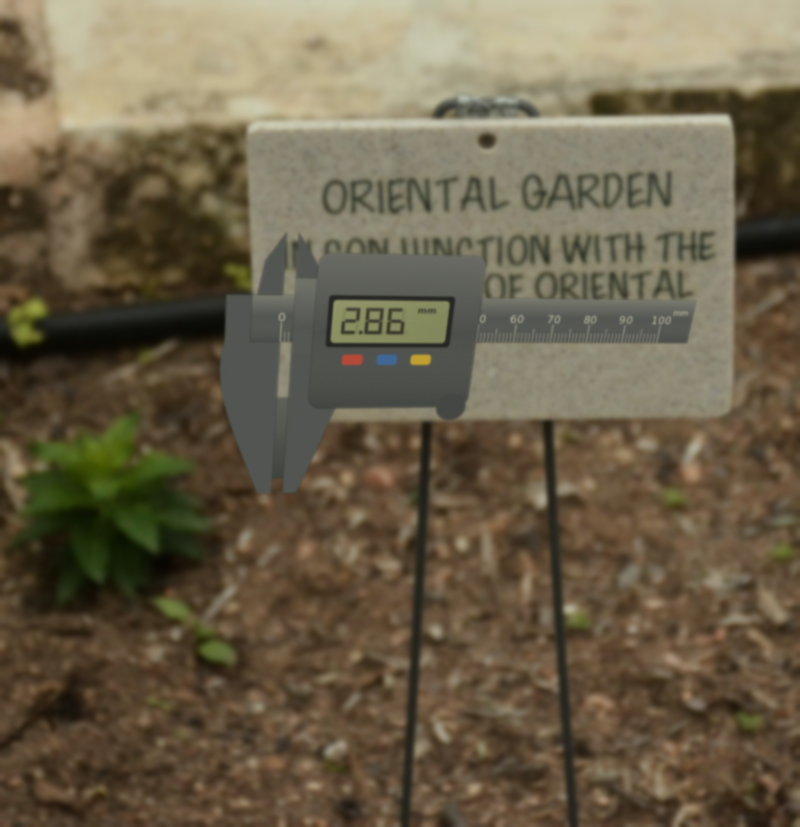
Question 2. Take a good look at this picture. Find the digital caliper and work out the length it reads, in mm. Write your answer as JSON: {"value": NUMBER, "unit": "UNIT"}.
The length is {"value": 2.86, "unit": "mm"}
